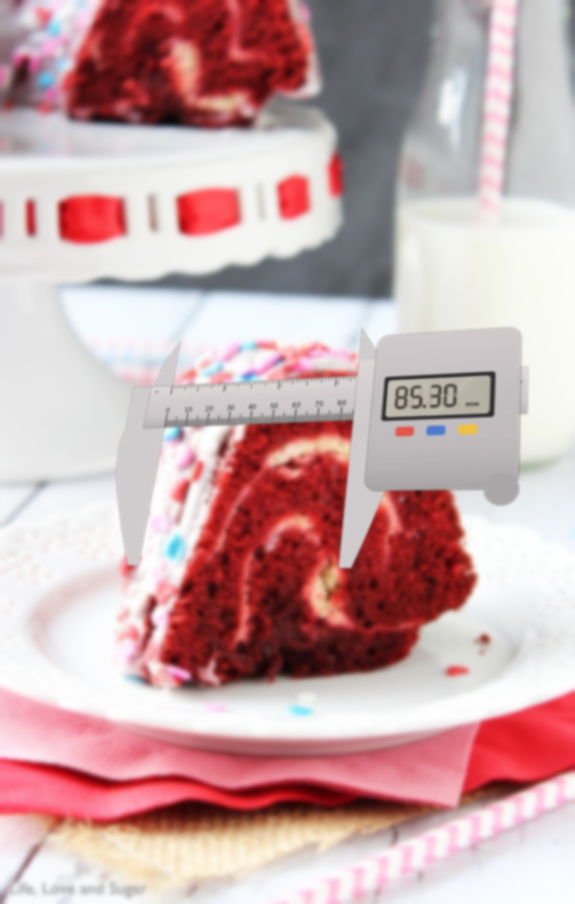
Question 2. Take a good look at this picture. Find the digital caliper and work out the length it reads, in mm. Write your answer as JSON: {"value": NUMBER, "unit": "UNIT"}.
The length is {"value": 85.30, "unit": "mm"}
